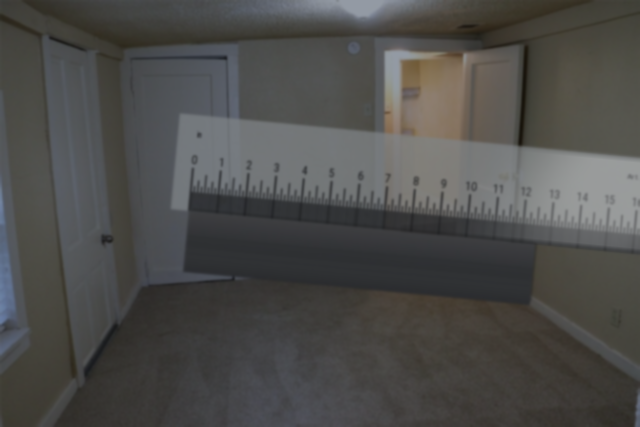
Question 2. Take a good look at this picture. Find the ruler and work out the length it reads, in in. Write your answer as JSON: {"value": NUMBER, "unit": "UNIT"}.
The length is {"value": 12.5, "unit": "in"}
